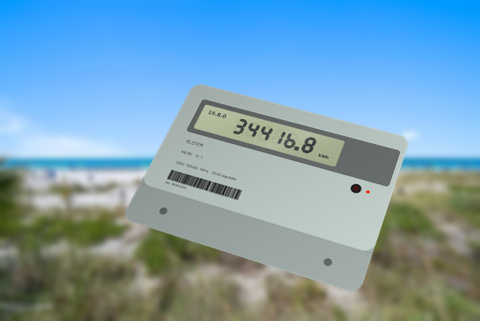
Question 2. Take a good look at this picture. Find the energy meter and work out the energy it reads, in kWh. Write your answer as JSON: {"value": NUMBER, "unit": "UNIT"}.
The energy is {"value": 34416.8, "unit": "kWh"}
